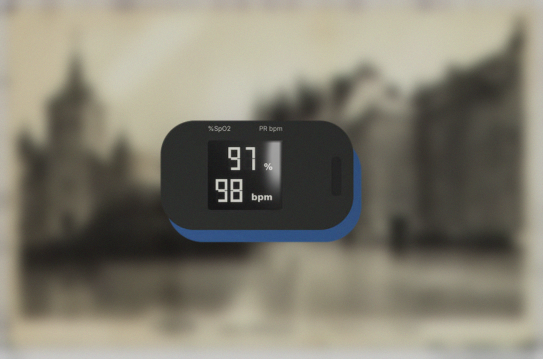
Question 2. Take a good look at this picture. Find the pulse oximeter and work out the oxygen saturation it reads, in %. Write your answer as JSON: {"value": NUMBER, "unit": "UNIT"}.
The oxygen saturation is {"value": 97, "unit": "%"}
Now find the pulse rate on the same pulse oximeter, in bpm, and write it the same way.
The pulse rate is {"value": 98, "unit": "bpm"}
